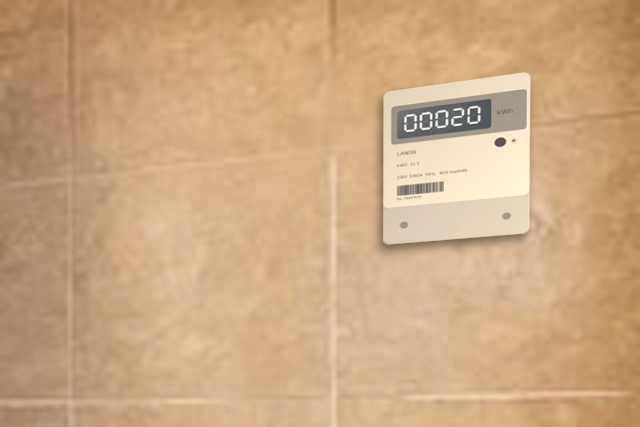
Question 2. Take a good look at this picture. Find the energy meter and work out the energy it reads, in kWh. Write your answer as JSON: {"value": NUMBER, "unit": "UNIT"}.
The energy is {"value": 20, "unit": "kWh"}
